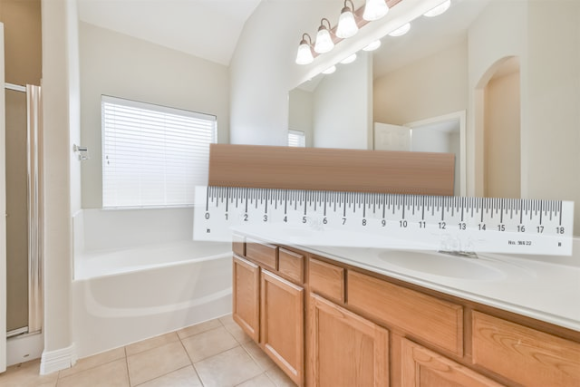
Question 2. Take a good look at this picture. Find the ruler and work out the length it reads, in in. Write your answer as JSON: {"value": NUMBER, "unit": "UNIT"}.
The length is {"value": 12.5, "unit": "in"}
